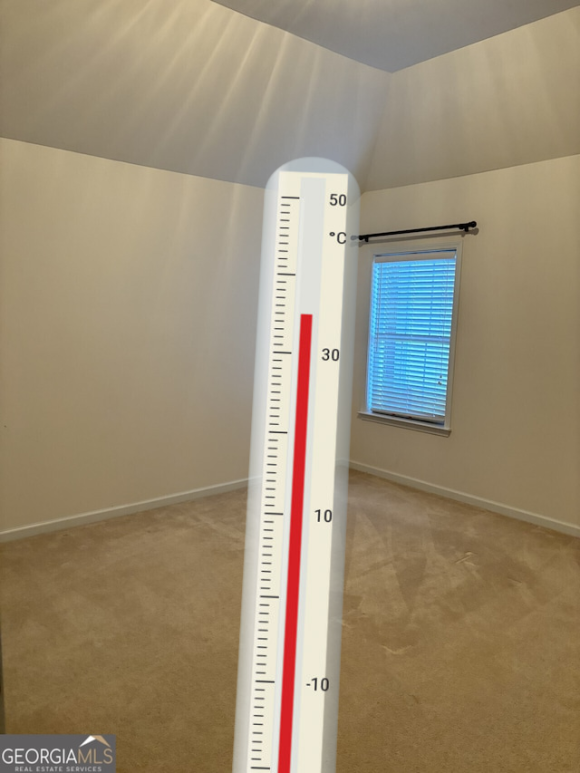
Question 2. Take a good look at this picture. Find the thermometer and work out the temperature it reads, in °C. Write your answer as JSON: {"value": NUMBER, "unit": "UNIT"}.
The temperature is {"value": 35, "unit": "°C"}
